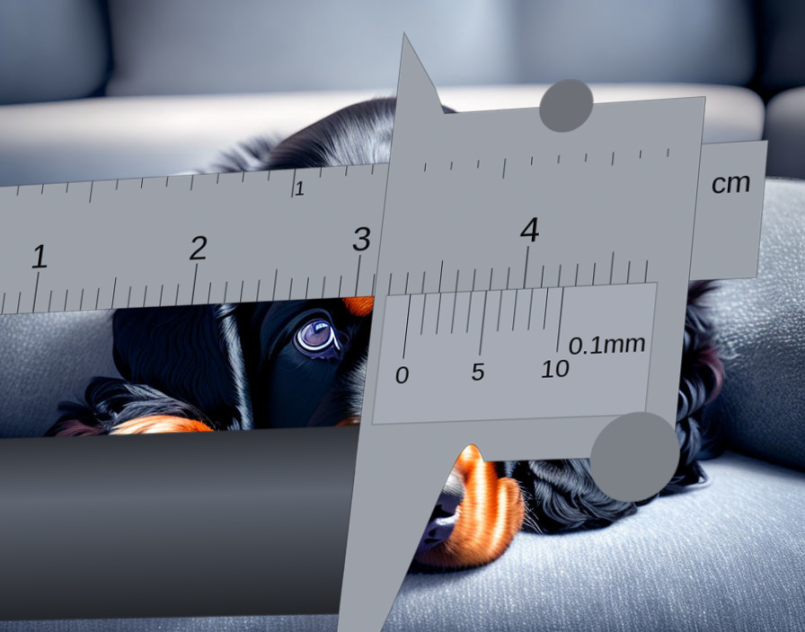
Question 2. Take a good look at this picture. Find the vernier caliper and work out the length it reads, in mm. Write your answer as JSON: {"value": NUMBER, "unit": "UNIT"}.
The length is {"value": 33.3, "unit": "mm"}
